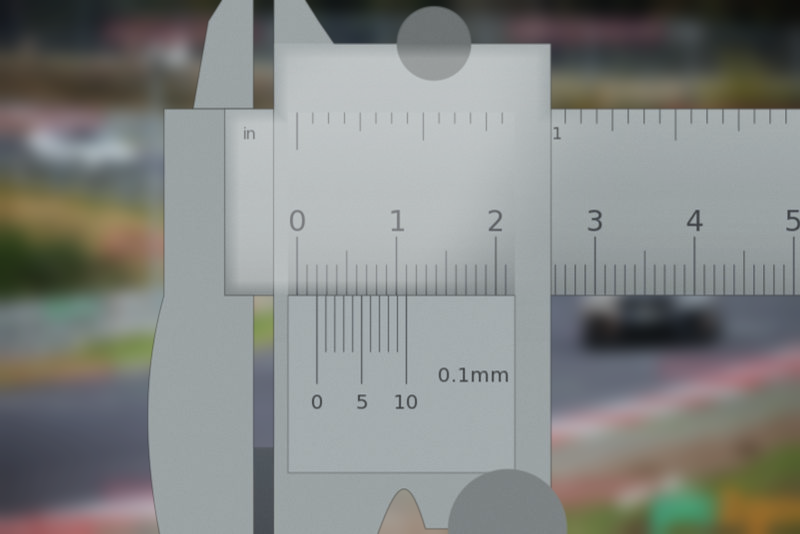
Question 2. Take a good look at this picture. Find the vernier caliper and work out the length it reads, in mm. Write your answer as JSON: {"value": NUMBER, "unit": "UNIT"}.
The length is {"value": 2.0, "unit": "mm"}
